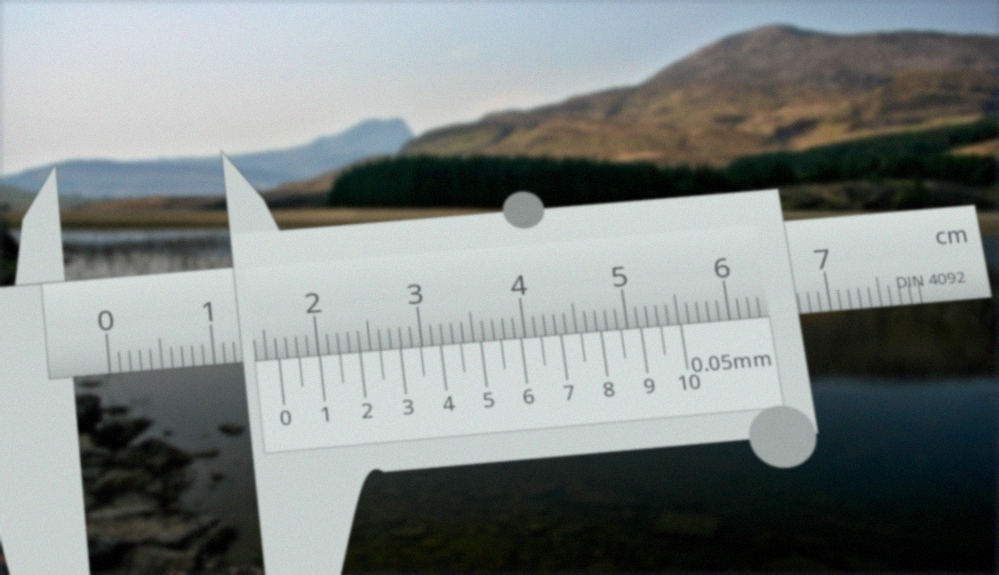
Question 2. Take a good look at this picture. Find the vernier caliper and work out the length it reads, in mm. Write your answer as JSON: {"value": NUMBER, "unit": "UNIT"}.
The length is {"value": 16.2, "unit": "mm"}
